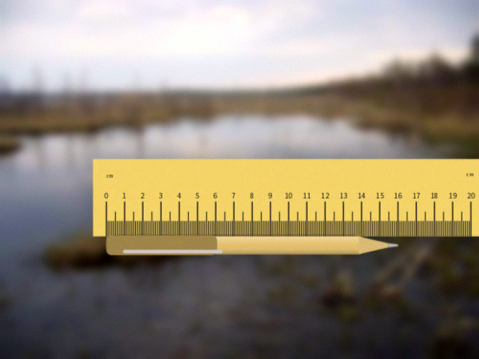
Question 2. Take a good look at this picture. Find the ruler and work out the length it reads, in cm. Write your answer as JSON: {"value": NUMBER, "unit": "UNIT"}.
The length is {"value": 16, "unit": "cm"}
